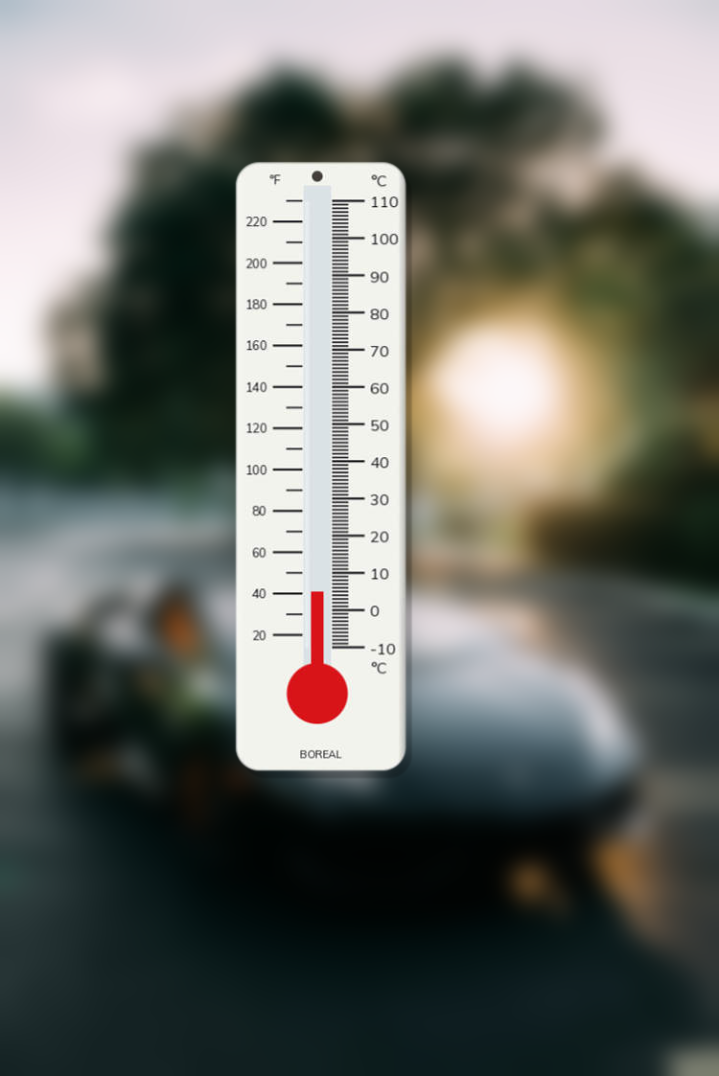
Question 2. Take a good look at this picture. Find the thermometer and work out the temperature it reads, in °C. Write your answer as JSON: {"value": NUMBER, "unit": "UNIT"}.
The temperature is {"value": 5, "unit": "°C"}
